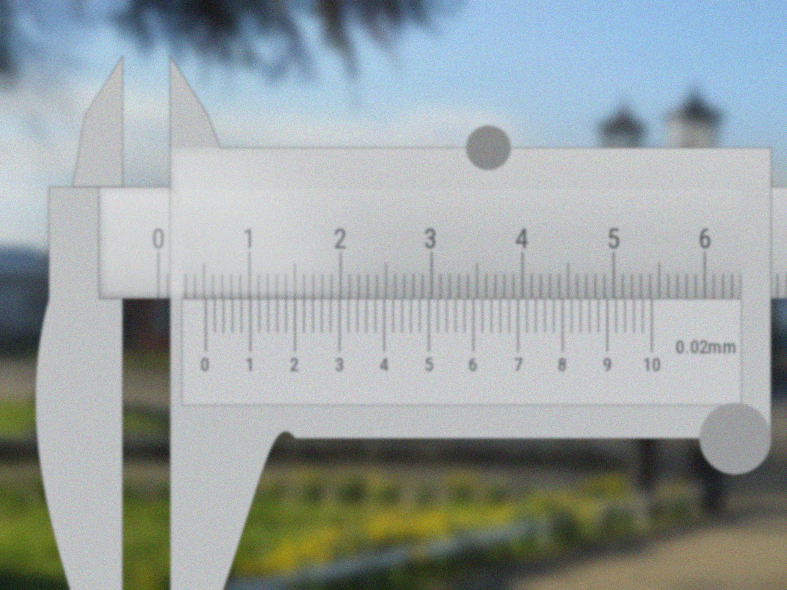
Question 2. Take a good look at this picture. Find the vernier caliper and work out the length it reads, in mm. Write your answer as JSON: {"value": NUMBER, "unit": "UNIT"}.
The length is {"value": 5.2, "unit": "mm"}
